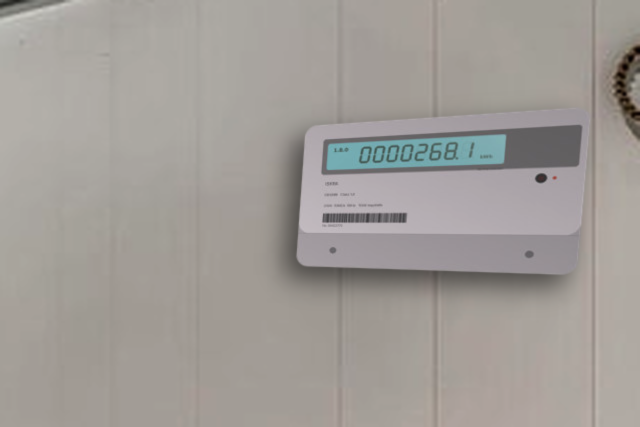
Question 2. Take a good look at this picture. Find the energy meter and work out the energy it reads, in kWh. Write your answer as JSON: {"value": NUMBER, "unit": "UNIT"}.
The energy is {"value": 268.1, "unit": "kWh"}
